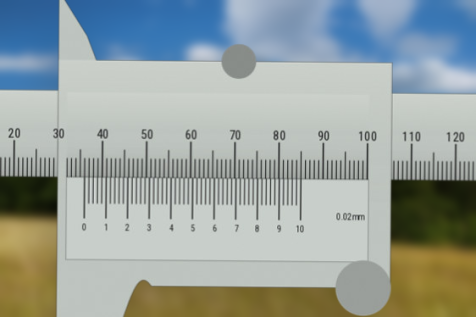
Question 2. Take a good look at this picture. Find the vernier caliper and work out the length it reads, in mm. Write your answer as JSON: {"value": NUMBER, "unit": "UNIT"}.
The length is {"value": 36.0, "unit": "mm"}
